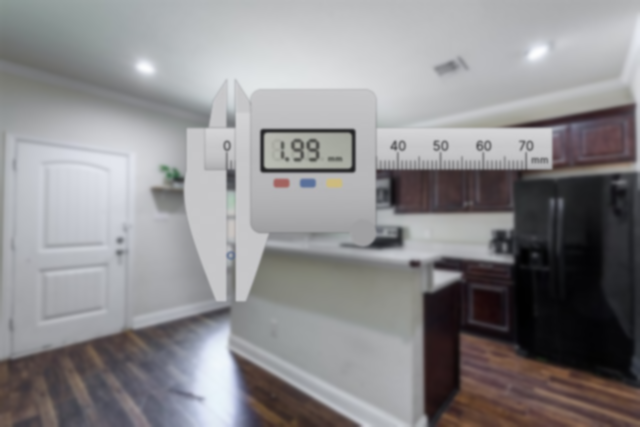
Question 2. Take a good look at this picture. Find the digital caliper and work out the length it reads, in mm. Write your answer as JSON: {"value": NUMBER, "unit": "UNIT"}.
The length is {"value": 1.99, "unit": "mm"}
